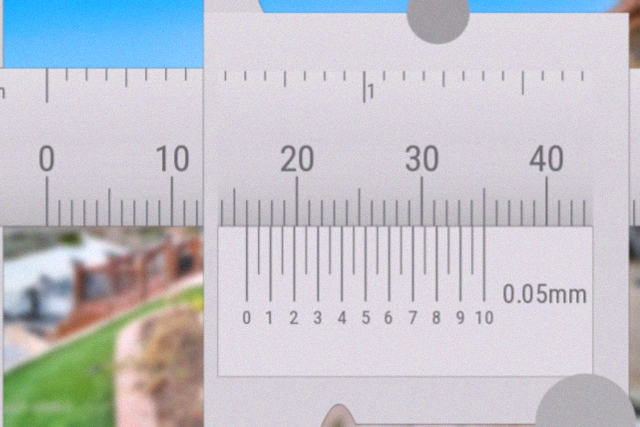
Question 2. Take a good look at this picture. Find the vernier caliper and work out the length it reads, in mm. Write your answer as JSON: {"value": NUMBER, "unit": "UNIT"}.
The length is {"value": 16.0, "unit": "mm"}
